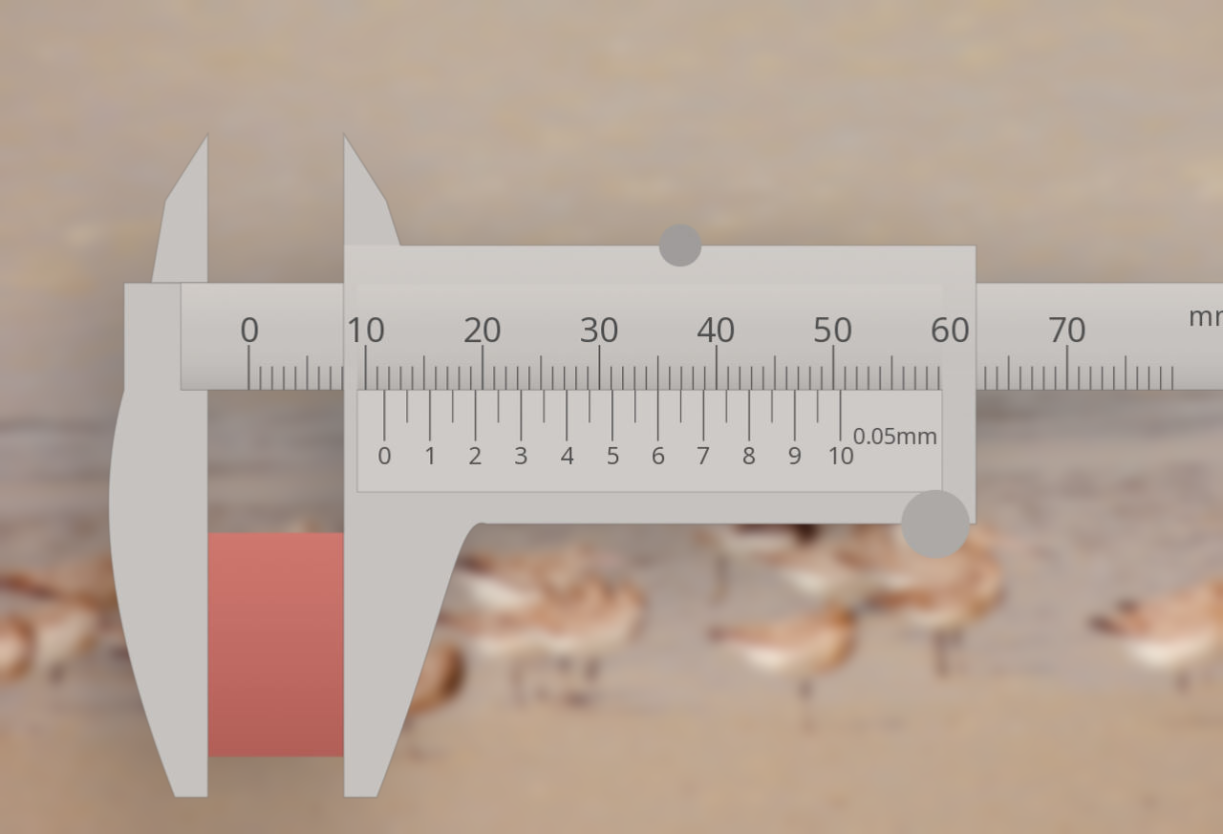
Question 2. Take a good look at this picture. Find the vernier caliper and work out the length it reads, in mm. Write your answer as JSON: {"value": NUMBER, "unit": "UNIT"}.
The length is {"value": 11.6, "unit": "mm"}
